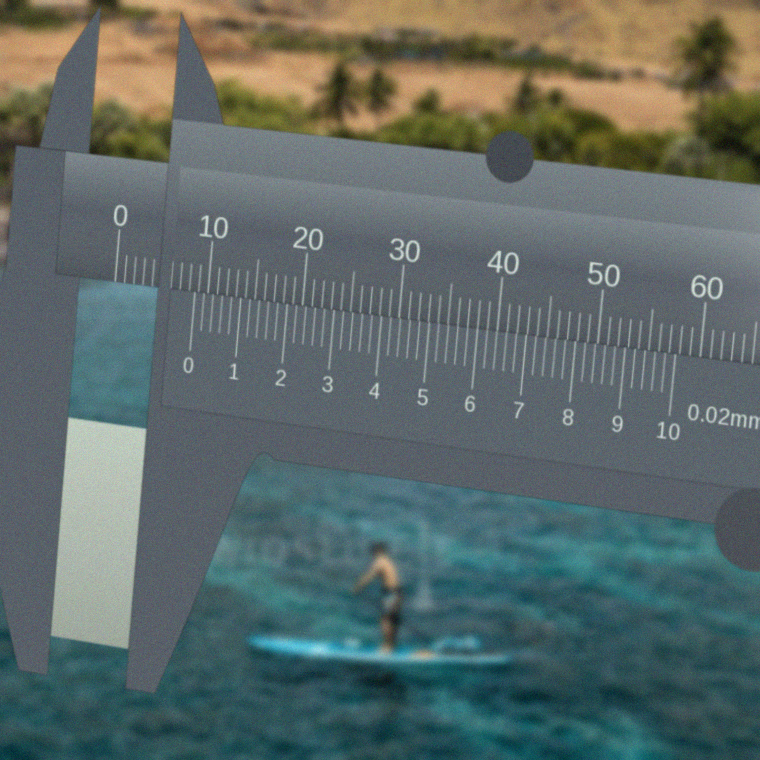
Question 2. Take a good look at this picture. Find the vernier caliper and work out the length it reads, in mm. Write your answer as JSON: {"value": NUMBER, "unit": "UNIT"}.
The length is {"value": 8.6, "unit": "mm"}
